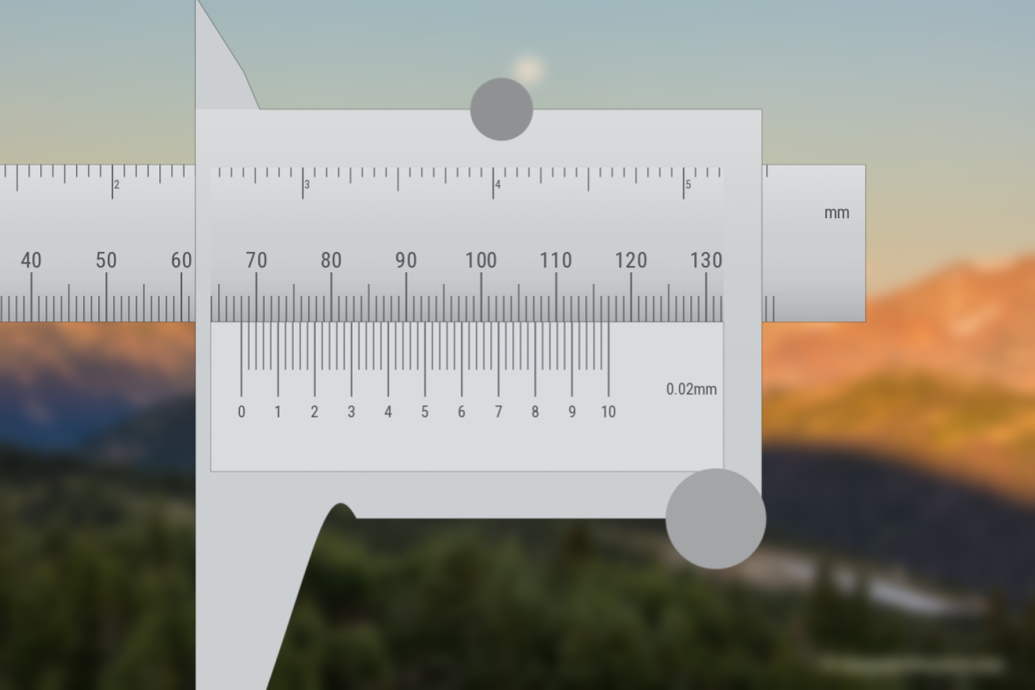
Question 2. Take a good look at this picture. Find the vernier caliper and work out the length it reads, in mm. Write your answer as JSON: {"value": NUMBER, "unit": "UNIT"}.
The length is {"value": 68.0, "unit": "mm"}
